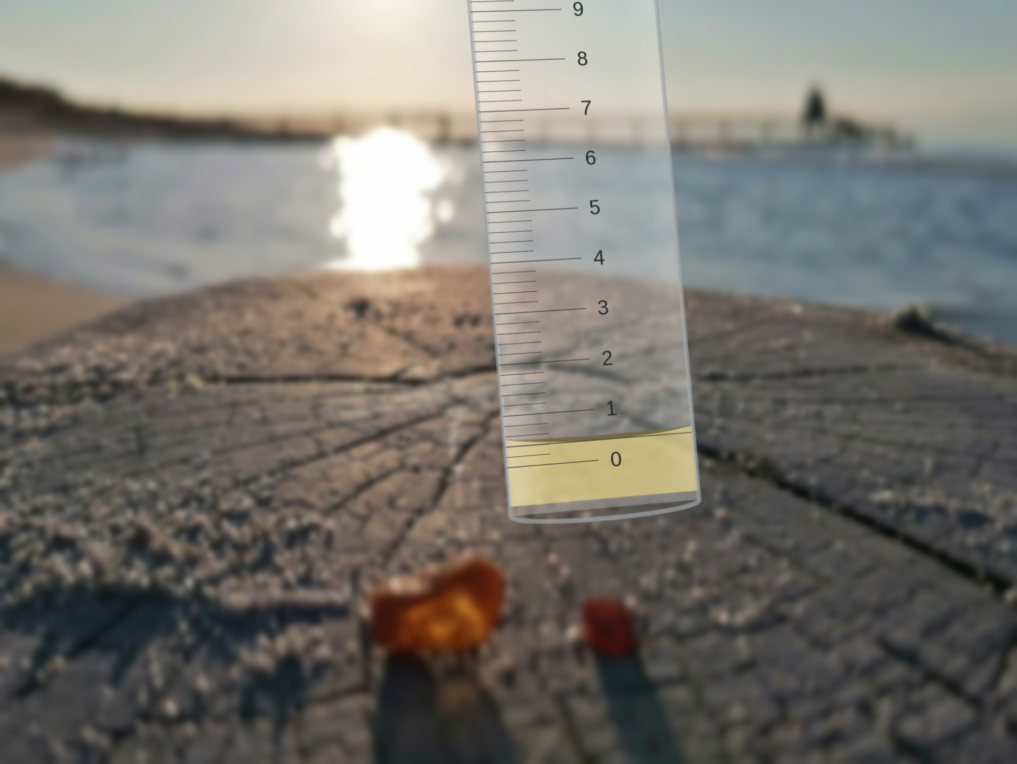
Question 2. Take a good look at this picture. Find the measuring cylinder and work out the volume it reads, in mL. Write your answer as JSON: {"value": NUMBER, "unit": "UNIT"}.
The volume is {"value": 0.4, "unit": "mL"}
